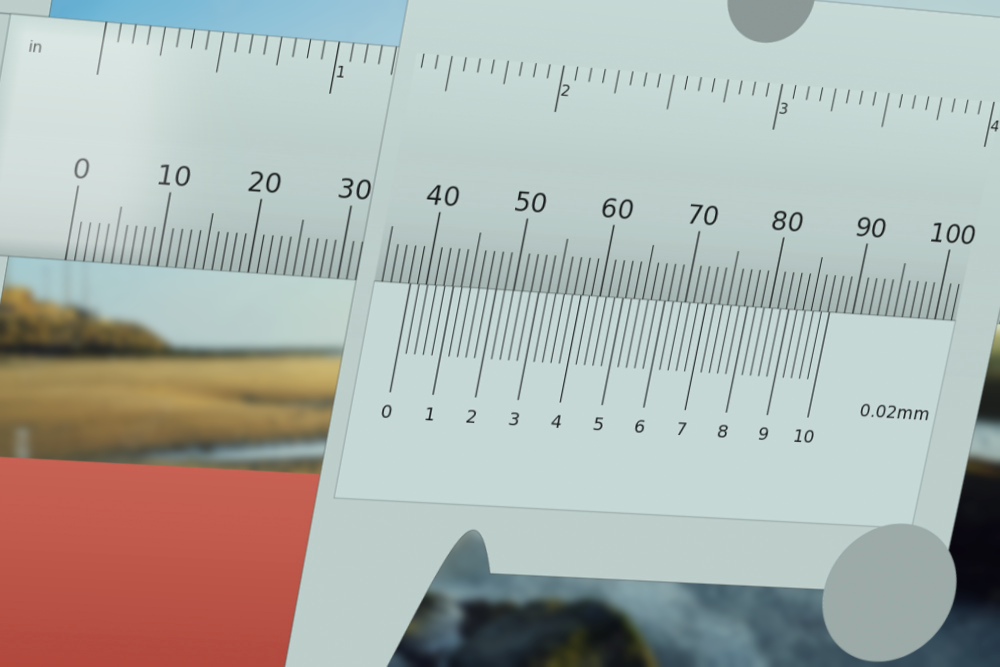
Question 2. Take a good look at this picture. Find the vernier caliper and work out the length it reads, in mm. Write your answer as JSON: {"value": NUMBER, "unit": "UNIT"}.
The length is {"value": 38.2, "unit": "mm"}
